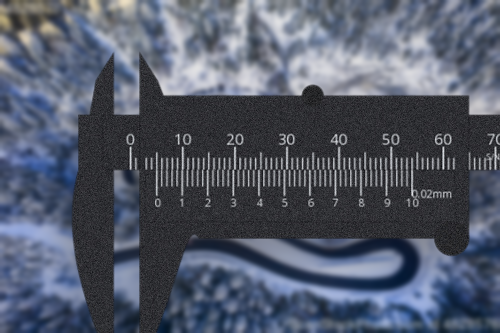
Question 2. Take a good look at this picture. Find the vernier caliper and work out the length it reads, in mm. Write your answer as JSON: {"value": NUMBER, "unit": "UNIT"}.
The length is {"value": 5.0, "unit": "mm"}
